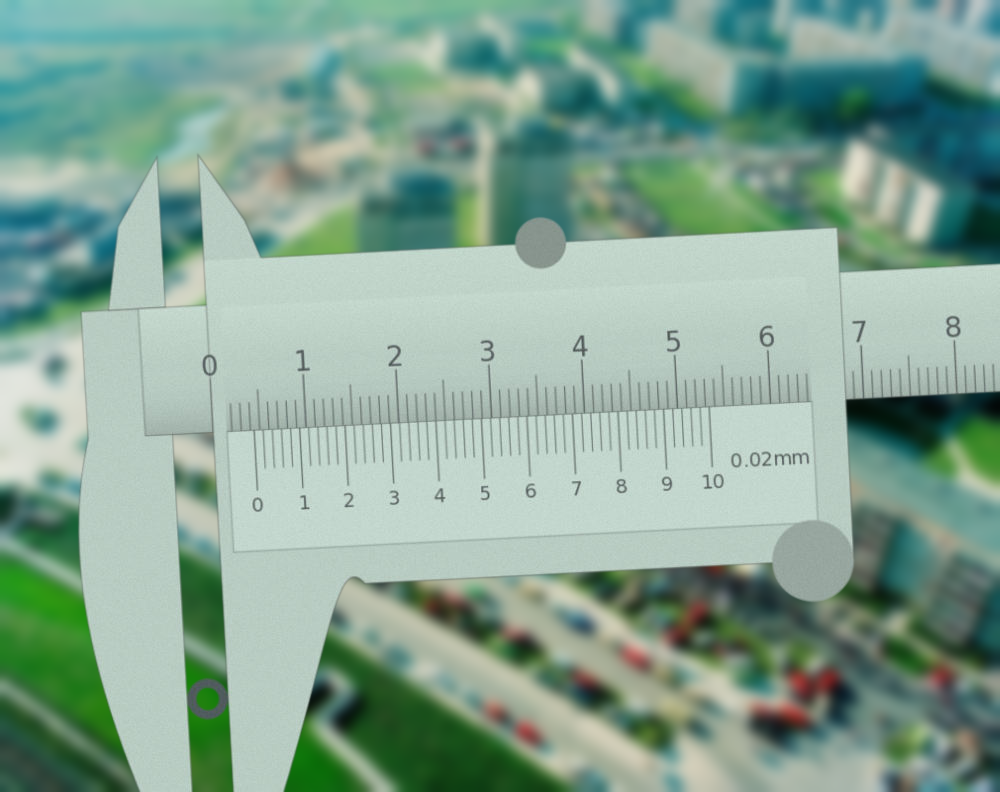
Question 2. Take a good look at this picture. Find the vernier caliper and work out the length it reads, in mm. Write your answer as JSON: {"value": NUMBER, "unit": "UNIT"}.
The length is {"value": 4.4, "unit": "mm"}
